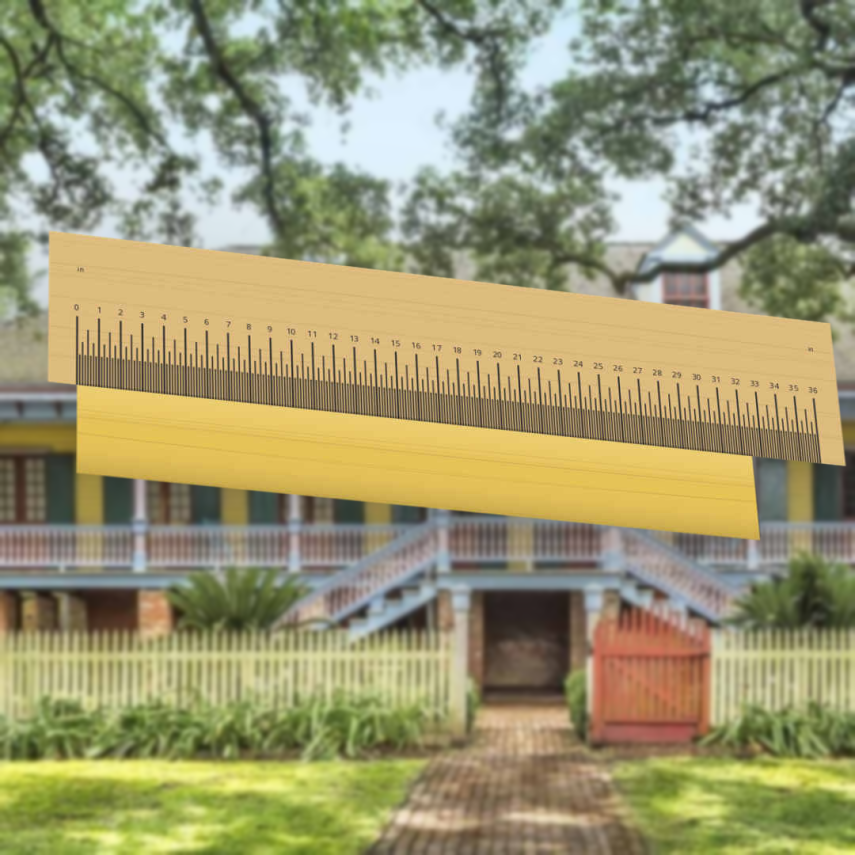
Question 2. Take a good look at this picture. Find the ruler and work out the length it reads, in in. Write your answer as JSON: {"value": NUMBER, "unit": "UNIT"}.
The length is {"value": 32.5, "unit": "in"}
